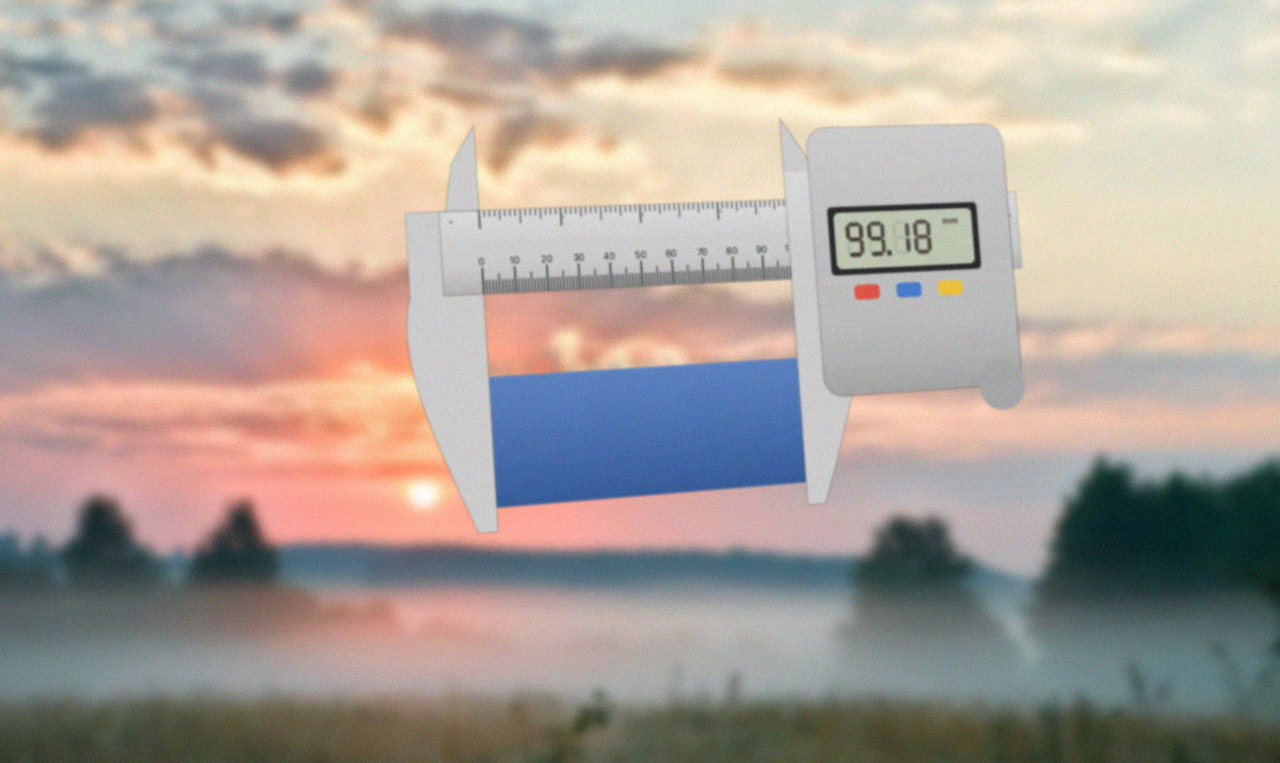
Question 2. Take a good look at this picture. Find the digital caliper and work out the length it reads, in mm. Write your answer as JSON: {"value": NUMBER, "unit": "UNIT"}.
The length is {"value": 99.18, "unit": "mm"}
